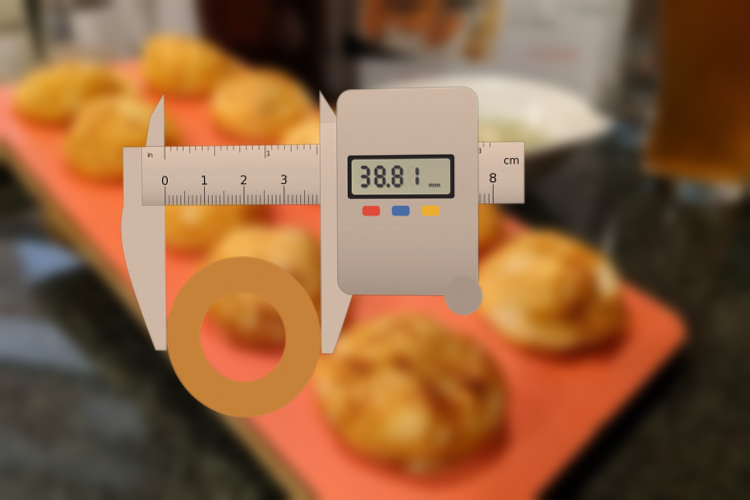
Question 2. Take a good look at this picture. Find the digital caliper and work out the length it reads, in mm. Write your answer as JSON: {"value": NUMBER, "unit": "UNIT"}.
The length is {"value": 38.81, "unit": "mm"}
